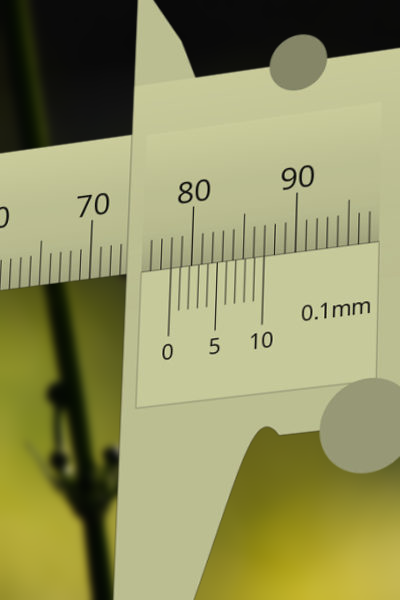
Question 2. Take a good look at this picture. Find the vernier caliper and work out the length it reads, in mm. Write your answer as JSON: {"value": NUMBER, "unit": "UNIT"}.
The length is {"value": 78.0, "unit": "mm"}
